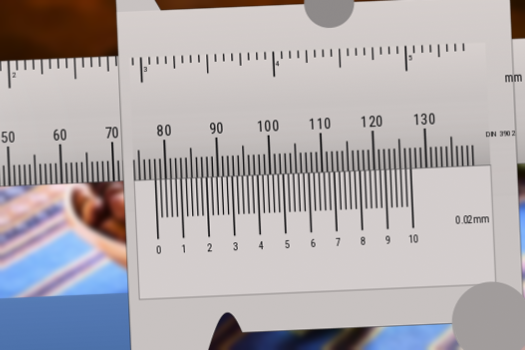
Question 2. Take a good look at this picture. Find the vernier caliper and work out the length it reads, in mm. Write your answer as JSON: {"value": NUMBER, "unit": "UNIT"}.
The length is {"value": 78.0, "unit": "mm"}
